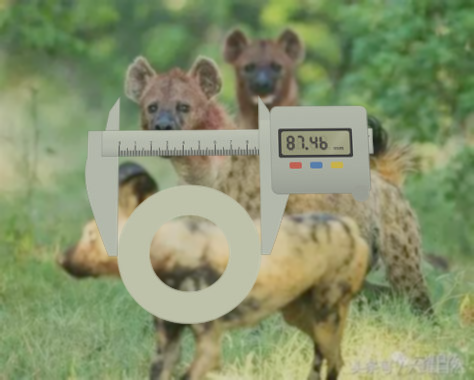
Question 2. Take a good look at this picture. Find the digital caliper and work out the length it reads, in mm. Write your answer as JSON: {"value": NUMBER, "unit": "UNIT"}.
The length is {"value": 87.46, "unit": "mm"}
